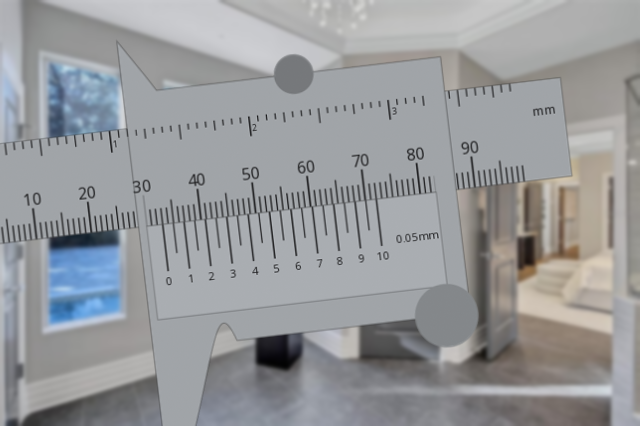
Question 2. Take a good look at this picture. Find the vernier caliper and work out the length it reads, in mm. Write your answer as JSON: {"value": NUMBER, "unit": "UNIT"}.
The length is {"value": 33.0, "unit": "mm"}
